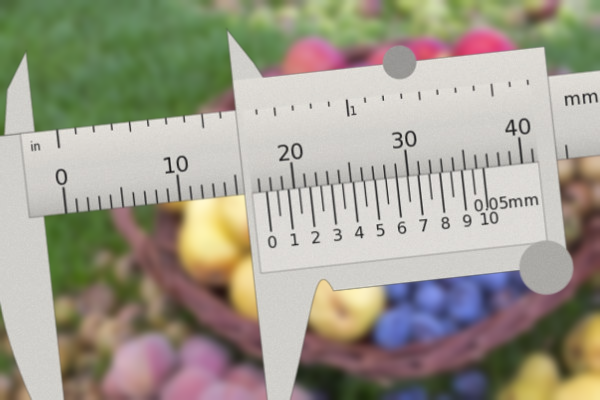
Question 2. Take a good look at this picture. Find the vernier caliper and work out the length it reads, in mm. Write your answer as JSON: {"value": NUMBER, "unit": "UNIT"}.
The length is {"value": 17.6, "unit": "mm"}
